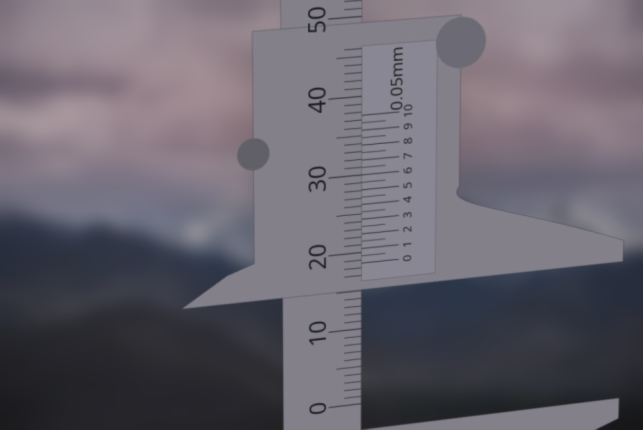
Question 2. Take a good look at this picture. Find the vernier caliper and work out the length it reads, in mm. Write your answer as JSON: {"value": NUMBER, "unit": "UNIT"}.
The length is {"value": 18.6, "unit": "mm"}
